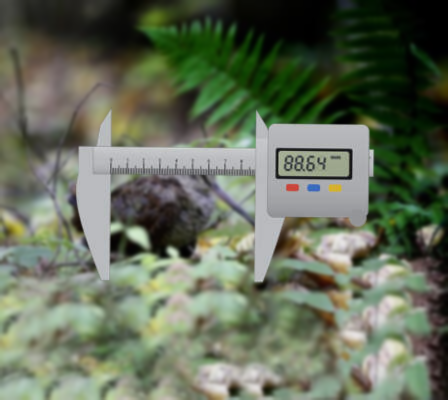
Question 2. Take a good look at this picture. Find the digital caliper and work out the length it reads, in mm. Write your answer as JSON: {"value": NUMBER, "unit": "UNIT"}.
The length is {"value": 88.64, "unit": "mm"}
